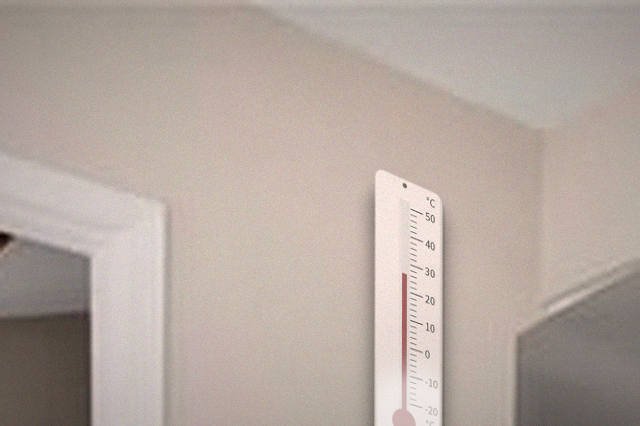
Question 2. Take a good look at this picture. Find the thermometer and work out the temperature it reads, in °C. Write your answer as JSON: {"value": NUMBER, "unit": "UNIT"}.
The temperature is {"value": 26, "unit": "°C"}
